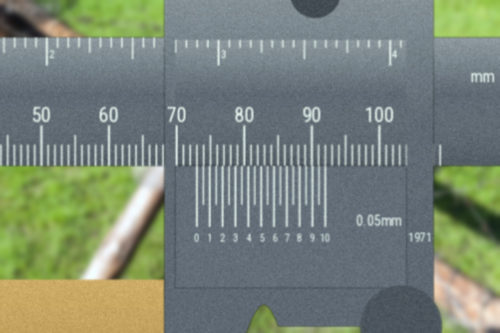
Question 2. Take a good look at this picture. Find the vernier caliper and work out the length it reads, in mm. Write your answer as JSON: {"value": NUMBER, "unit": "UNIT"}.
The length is {"value": 73.0, "unit": "mm"}
